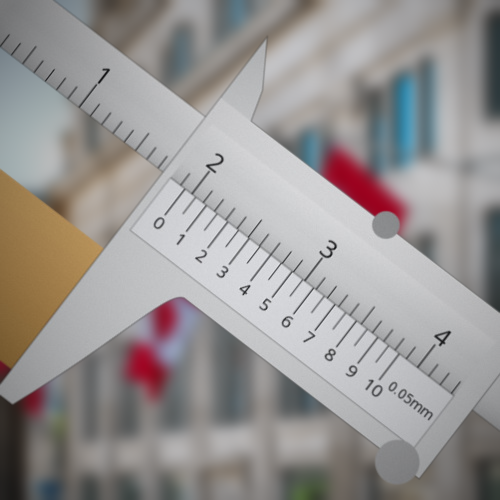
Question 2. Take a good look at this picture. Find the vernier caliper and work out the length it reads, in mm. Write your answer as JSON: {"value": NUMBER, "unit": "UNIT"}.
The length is {"value": 19.4, "unit": "mm"}
